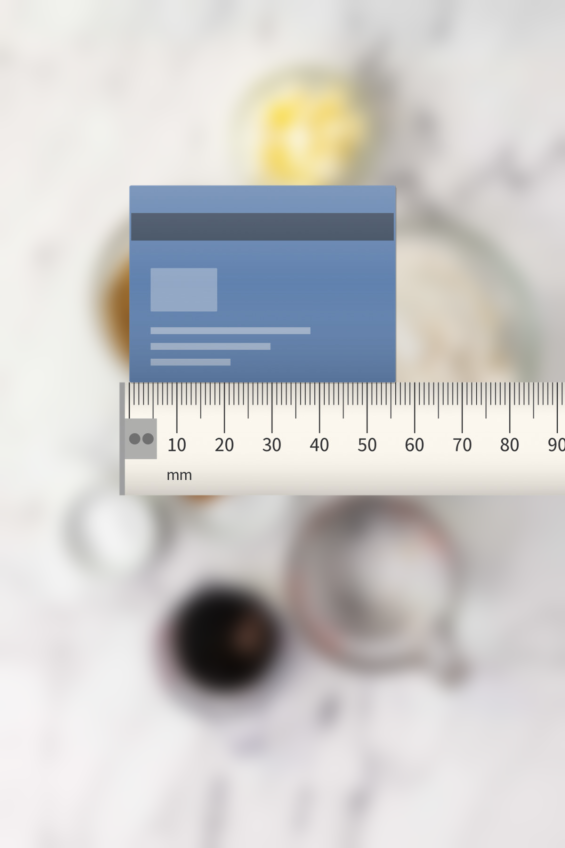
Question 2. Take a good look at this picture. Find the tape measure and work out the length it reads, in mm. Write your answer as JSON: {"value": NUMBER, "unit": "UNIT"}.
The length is {"value": 56, "unit": "mm"}
